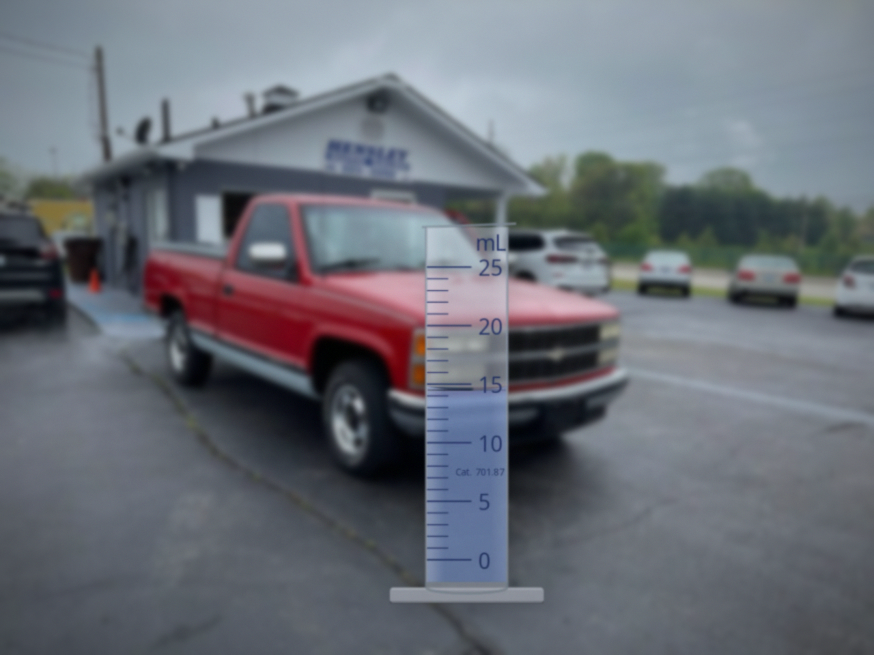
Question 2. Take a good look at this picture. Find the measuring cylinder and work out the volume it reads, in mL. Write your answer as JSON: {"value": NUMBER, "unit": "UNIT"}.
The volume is {"value": 14.5, "unit": "mL"}
